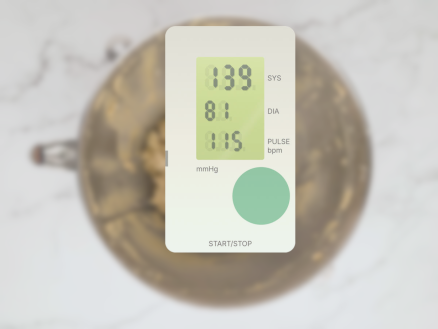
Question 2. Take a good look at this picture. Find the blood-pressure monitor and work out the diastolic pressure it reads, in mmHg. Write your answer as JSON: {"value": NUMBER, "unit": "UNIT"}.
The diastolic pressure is {"value": 81, "unit": "mmHg"}
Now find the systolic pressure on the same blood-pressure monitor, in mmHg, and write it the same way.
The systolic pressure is {"value": 139, "unit": "mmHg"}
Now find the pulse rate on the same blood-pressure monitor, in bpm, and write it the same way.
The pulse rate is {"value": 115, "unit": "bpm"}
